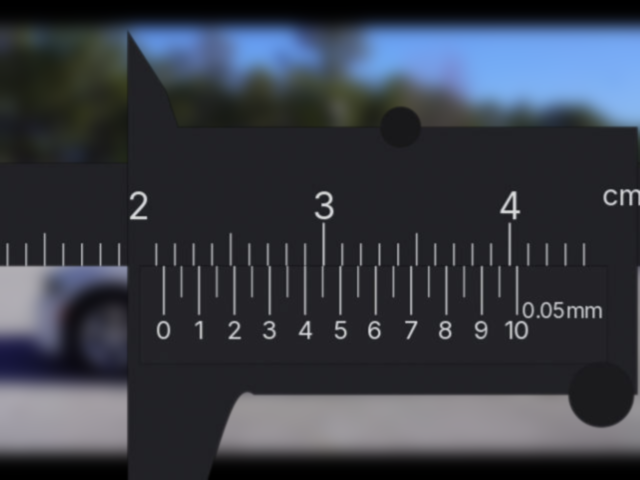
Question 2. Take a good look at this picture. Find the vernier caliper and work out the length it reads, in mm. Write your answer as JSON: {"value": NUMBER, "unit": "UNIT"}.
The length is {"value": 21.4, "unit": "mm"}
